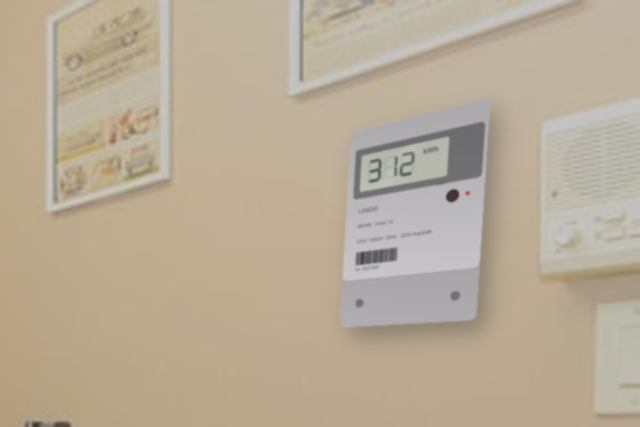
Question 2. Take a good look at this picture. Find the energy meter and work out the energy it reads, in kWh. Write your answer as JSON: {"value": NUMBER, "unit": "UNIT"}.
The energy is {"value": 312, "unit": "kWh"}
